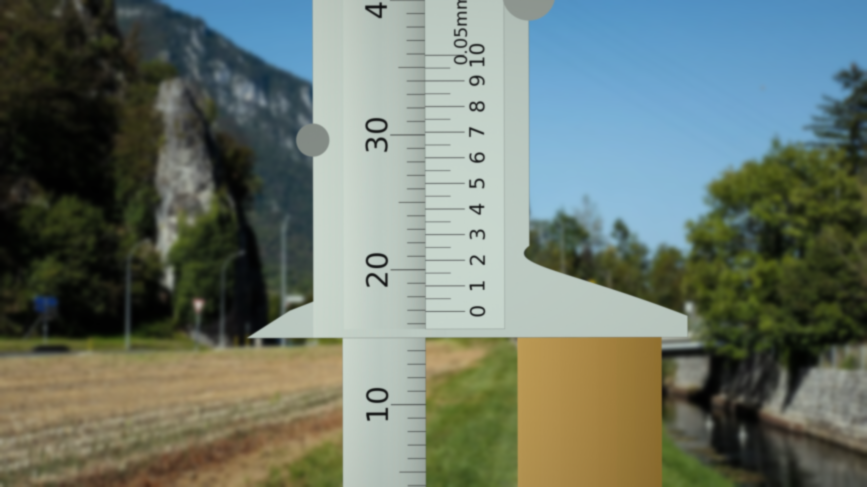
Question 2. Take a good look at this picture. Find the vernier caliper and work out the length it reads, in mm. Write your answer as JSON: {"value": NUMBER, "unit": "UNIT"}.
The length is {"value": 16.9, "unit": "mm"}
